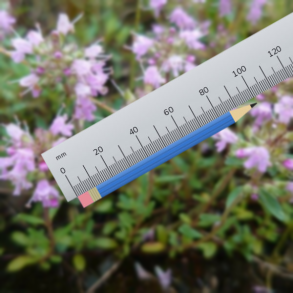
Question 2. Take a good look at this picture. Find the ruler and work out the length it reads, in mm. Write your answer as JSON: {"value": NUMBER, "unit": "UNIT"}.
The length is {"value": 100, "unit": "mm"}
